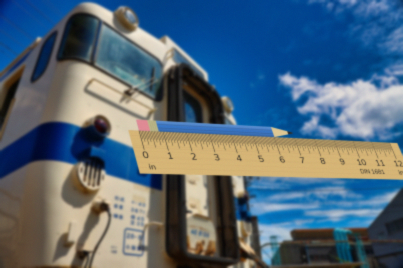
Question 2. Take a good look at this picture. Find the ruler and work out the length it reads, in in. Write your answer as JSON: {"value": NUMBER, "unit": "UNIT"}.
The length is {"value": 7, "unit": "in"}
